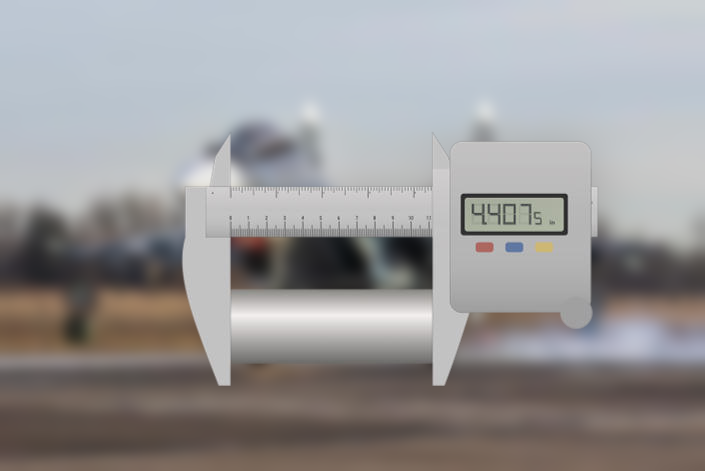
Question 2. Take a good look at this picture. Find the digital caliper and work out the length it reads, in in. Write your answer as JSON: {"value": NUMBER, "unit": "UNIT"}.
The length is {"value": 4.4075, "unit": "in"}
